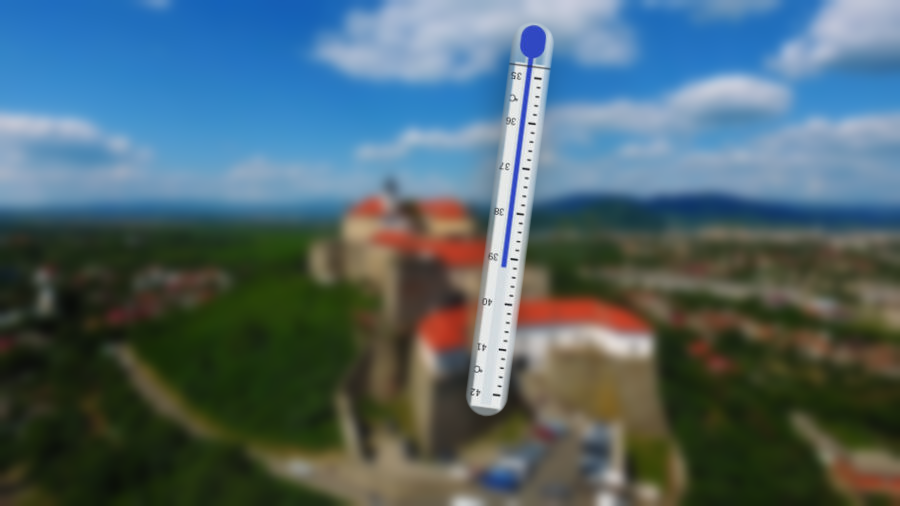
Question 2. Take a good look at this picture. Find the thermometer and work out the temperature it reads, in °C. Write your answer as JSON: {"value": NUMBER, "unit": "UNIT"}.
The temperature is {"value": 39.2, "unit": "°C"}
